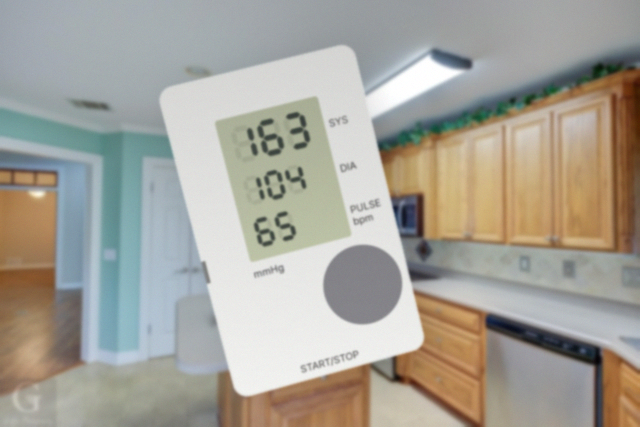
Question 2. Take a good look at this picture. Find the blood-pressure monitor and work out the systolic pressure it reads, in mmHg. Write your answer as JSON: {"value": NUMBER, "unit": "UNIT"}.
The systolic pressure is {"value": 163, "unit": "mmHg"}
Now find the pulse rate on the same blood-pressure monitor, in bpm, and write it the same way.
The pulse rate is {"value": 65, "unit": "bpm"}
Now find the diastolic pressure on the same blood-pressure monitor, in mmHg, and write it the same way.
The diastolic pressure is {"value": 104, "unit": "mmHg"}
